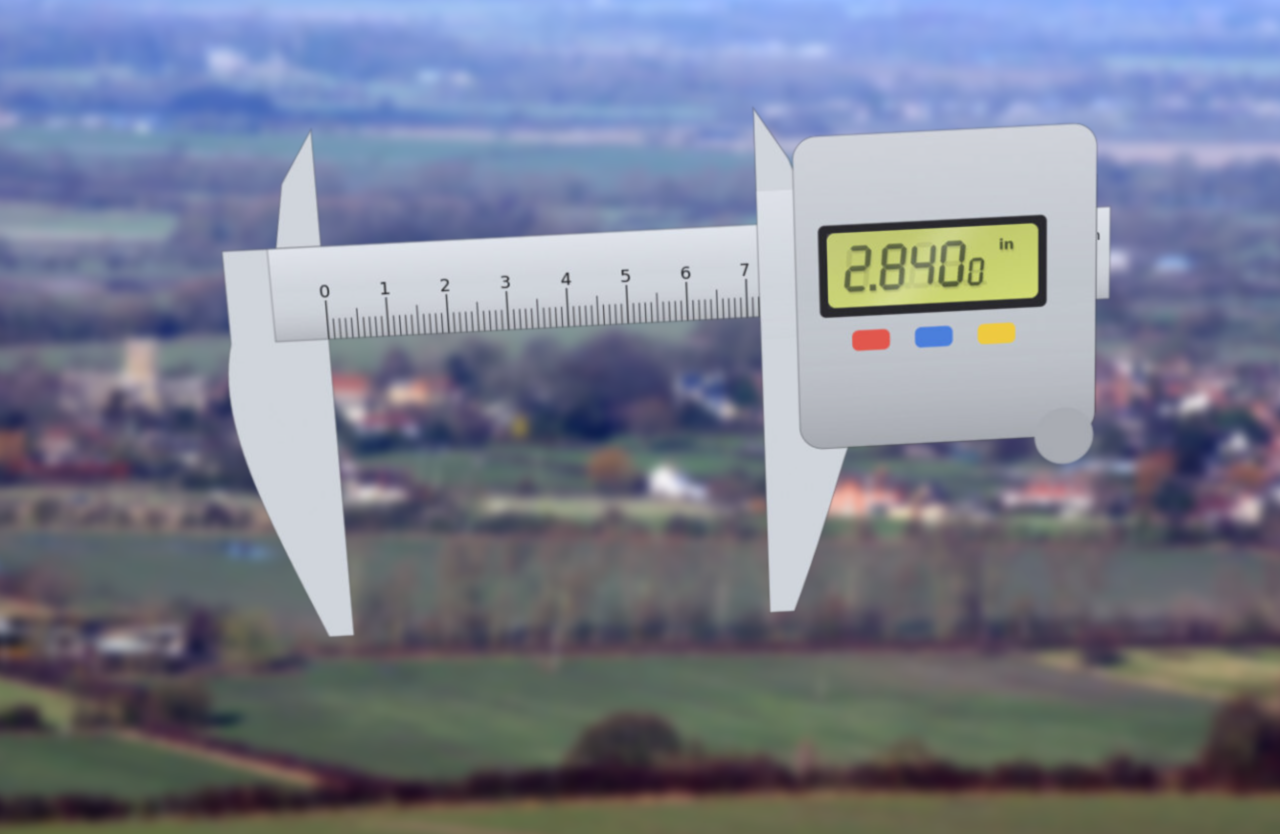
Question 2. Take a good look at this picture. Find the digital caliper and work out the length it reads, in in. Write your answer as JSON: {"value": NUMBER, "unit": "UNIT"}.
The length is {"value": 2.8400, "unit": "in"}
